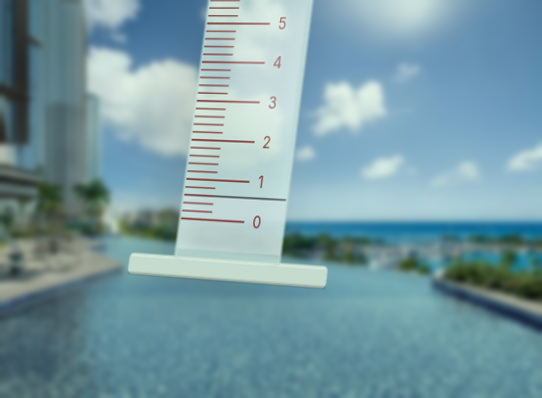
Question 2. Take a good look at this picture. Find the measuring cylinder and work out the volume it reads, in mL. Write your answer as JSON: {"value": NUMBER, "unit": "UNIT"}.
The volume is {"value": 0.6, "unit": "mL"}
